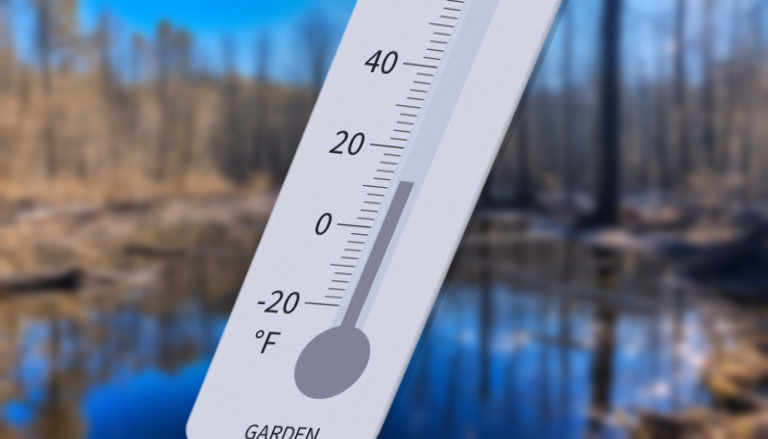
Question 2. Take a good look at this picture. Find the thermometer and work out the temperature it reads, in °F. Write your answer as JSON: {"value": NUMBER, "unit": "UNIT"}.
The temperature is {"value": 12, "unit": "°F"}
